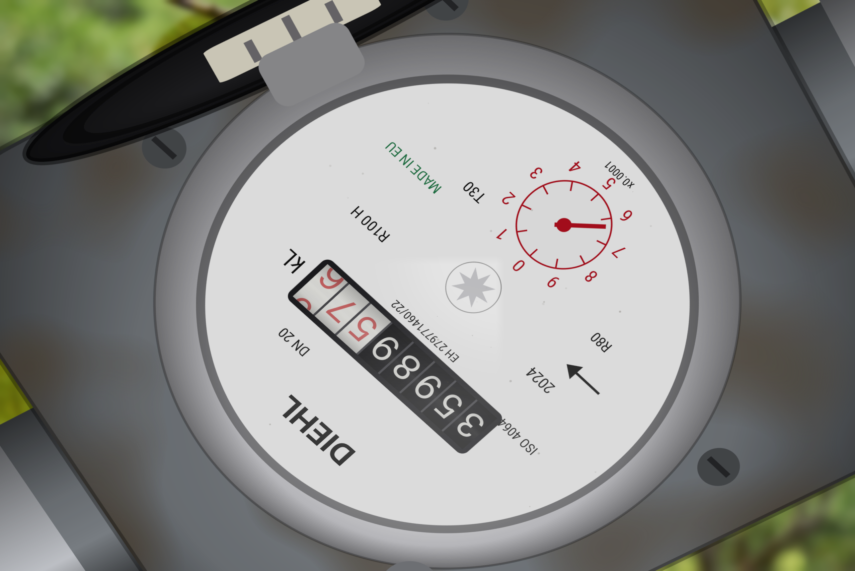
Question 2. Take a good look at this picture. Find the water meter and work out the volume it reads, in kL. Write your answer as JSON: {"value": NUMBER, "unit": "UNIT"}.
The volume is {"value": 35989.5756, "unit": "kL"}
